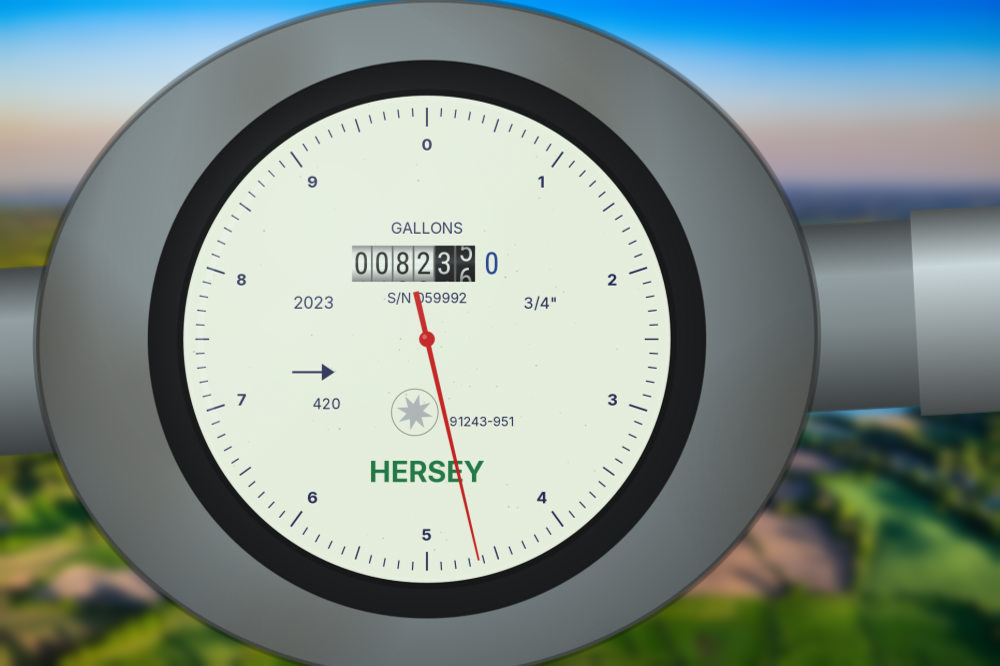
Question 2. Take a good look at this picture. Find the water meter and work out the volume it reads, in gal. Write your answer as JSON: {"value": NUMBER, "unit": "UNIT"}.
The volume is {"value": 82354.6, "unit": "gal"}
